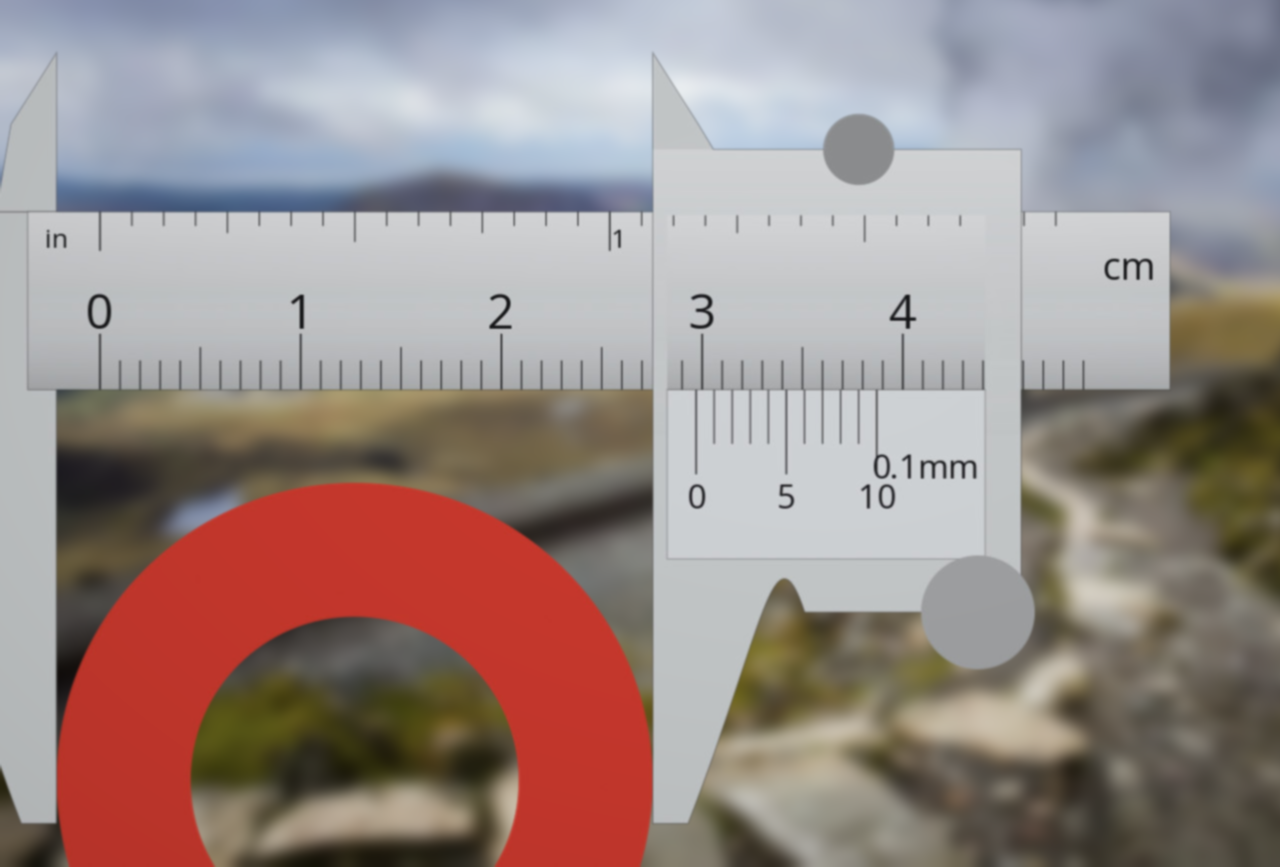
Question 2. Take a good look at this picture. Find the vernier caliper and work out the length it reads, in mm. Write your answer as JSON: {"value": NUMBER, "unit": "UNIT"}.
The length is {"value": 29.7, "unit": "mm"}
